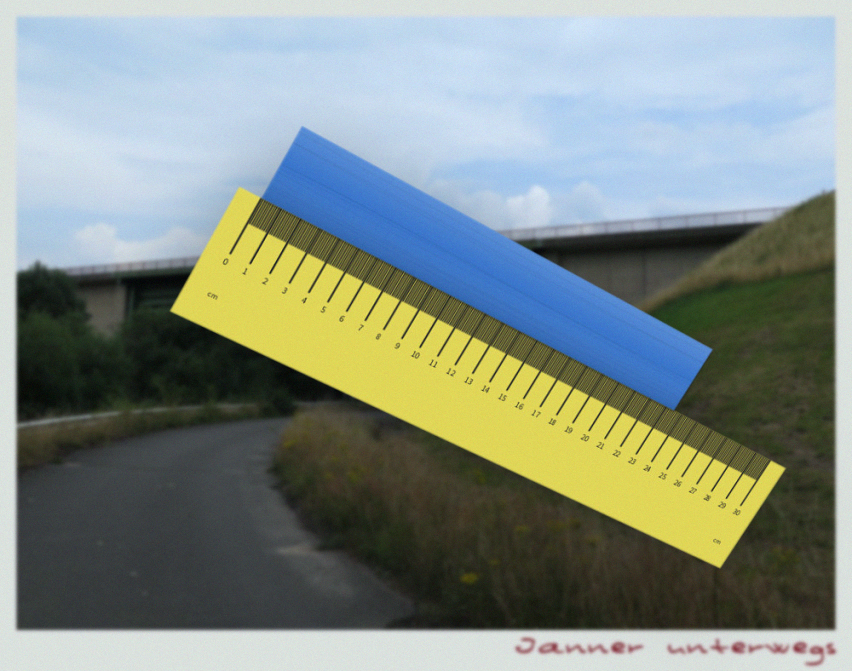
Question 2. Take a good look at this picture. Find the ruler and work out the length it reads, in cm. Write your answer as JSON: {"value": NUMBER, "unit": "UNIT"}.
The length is {"value": 23.5, "unit": "cm"}
